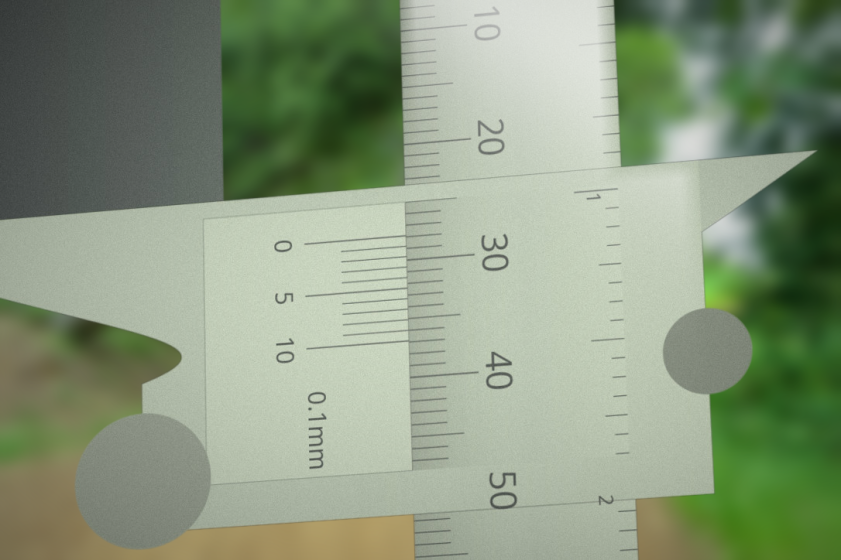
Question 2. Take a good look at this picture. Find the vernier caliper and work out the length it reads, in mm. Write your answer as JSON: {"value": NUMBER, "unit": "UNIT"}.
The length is {"value": 27.9, "unit": "mm"}
